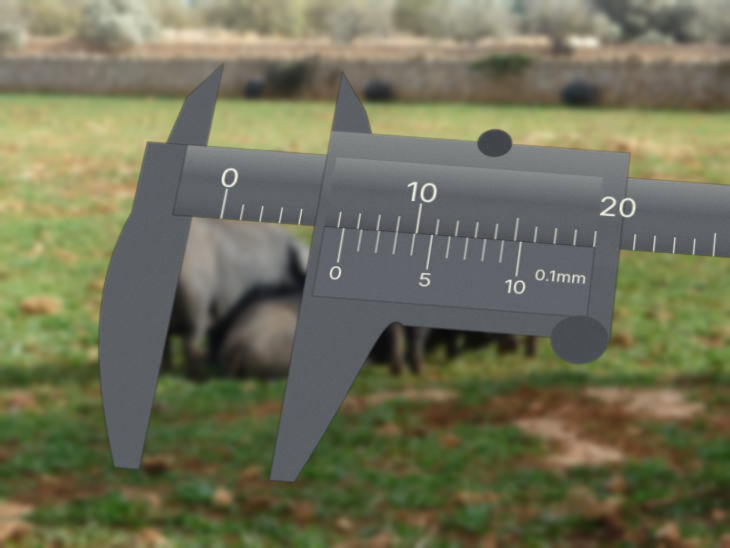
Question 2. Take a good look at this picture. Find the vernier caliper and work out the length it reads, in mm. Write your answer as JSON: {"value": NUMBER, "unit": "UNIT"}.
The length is {"value": 6.3, "unit": "mm"}
